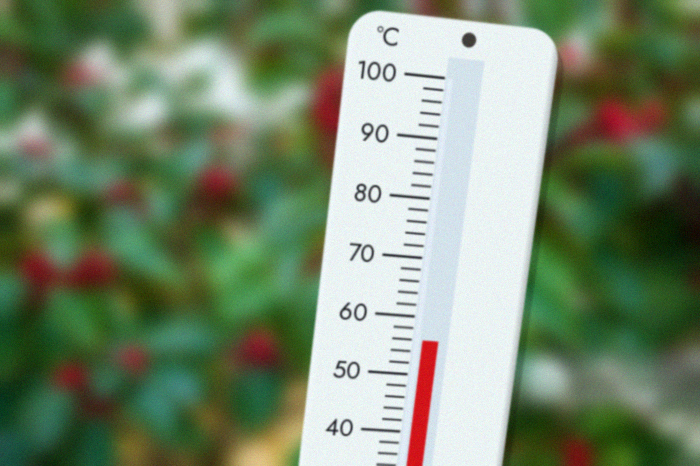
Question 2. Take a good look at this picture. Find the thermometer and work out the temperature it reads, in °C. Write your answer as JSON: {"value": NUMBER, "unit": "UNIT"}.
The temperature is {"value": 56, "unit": "°C"}
